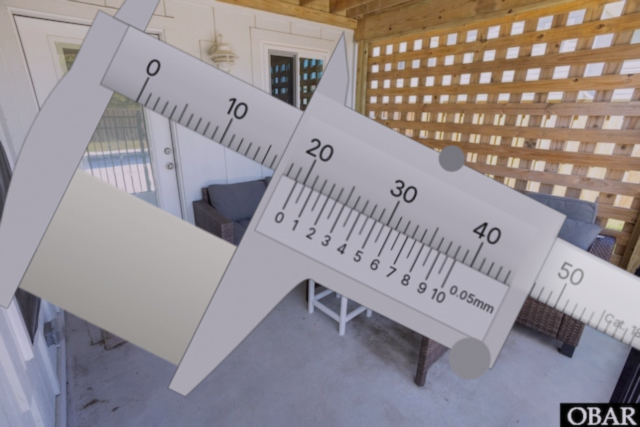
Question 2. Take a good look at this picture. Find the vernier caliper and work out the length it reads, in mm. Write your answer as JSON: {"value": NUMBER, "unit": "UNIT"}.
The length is {"value": 19.2, "unit": "mm"}
